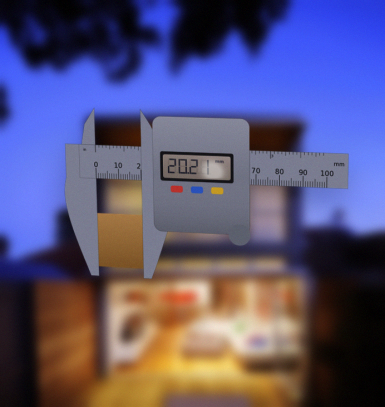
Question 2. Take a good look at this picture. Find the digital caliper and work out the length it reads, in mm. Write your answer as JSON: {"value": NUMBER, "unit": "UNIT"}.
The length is {"value": 20.21, "unit": "mm"}
